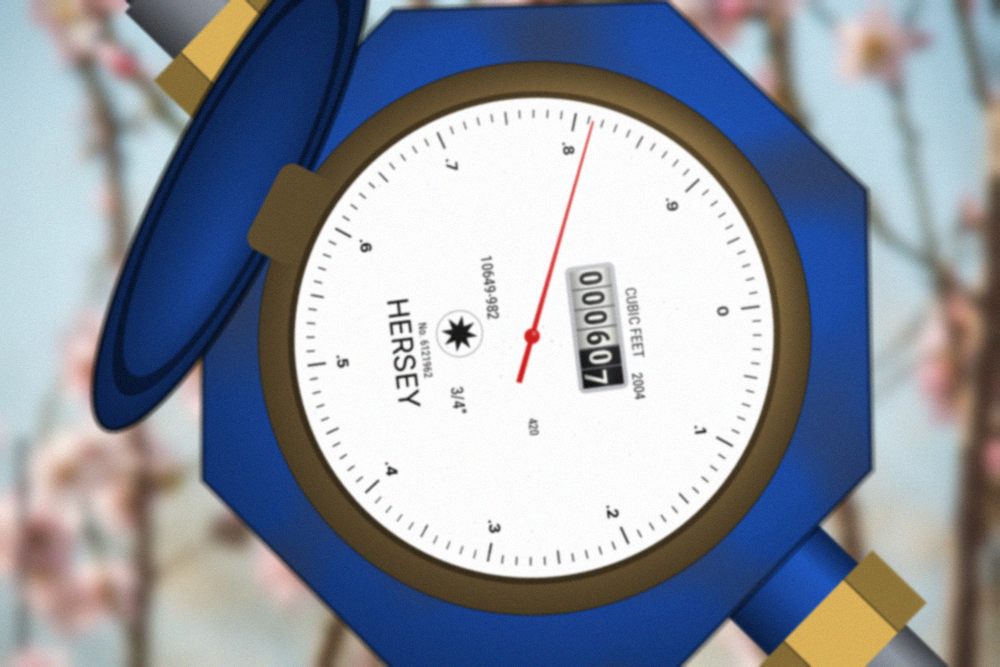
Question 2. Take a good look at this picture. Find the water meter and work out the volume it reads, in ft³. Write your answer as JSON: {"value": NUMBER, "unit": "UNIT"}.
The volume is {"value": 606.81, "unit": "ft³"}
